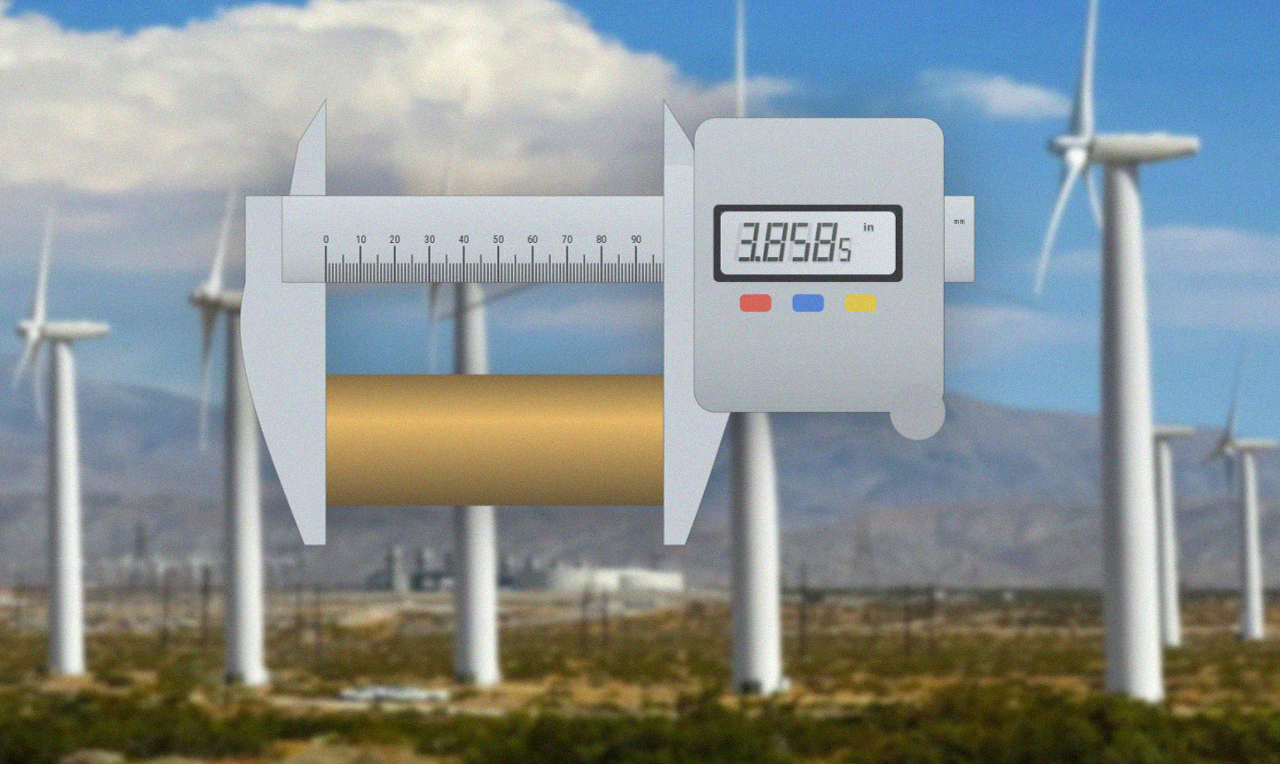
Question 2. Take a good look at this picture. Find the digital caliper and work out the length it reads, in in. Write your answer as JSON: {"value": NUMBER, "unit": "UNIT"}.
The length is {"value": 3.8585, "unit": "in"}
